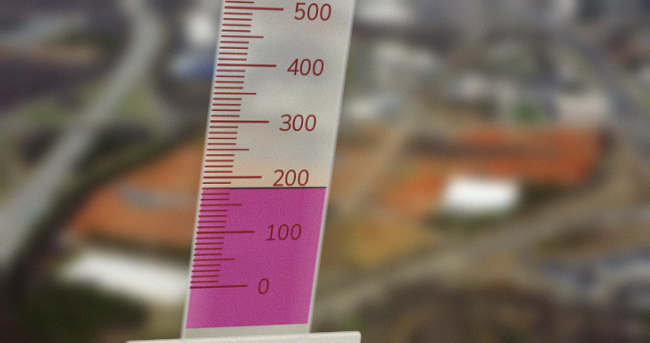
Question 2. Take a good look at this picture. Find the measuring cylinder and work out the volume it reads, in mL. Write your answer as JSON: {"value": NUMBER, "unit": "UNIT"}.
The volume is {"value": 180, "unit": "mL"}
